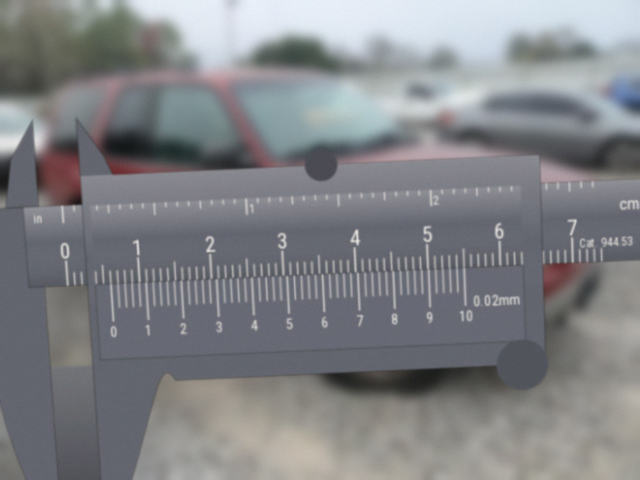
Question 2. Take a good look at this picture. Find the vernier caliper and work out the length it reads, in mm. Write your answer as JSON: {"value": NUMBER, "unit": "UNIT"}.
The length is {"value": 6.0, "unit": "mm"}
